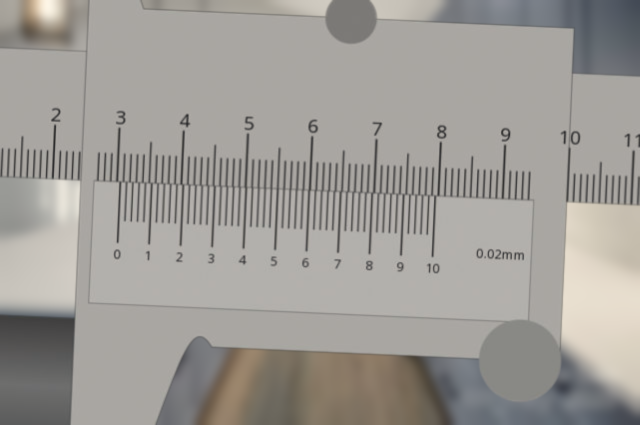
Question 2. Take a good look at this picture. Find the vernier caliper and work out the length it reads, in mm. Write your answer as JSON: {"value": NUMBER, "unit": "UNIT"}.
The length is {"value": 30.5, "unit": "mm"}
